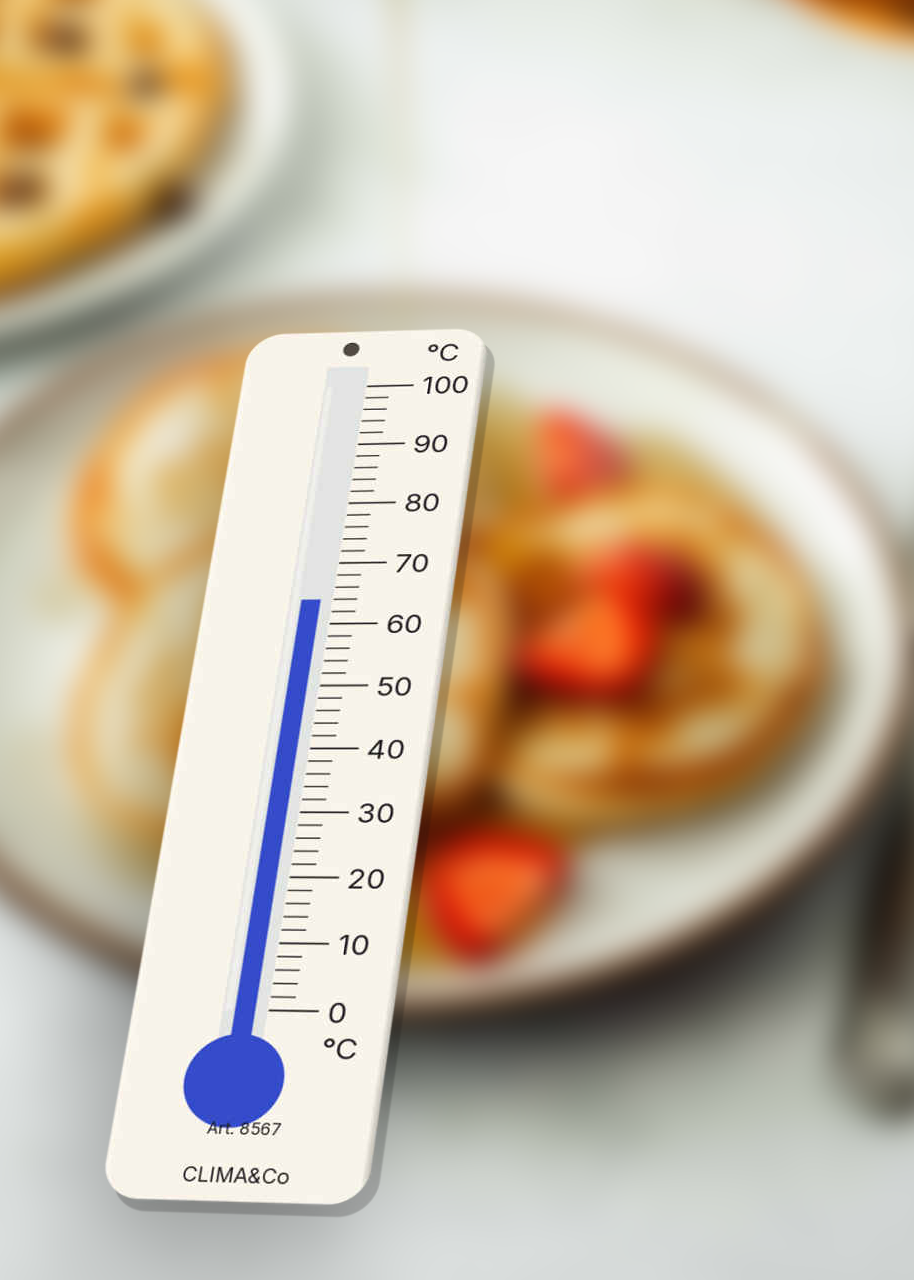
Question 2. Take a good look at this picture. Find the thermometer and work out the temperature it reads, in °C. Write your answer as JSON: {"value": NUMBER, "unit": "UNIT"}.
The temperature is {"value": 64, "unit": "°C"}
